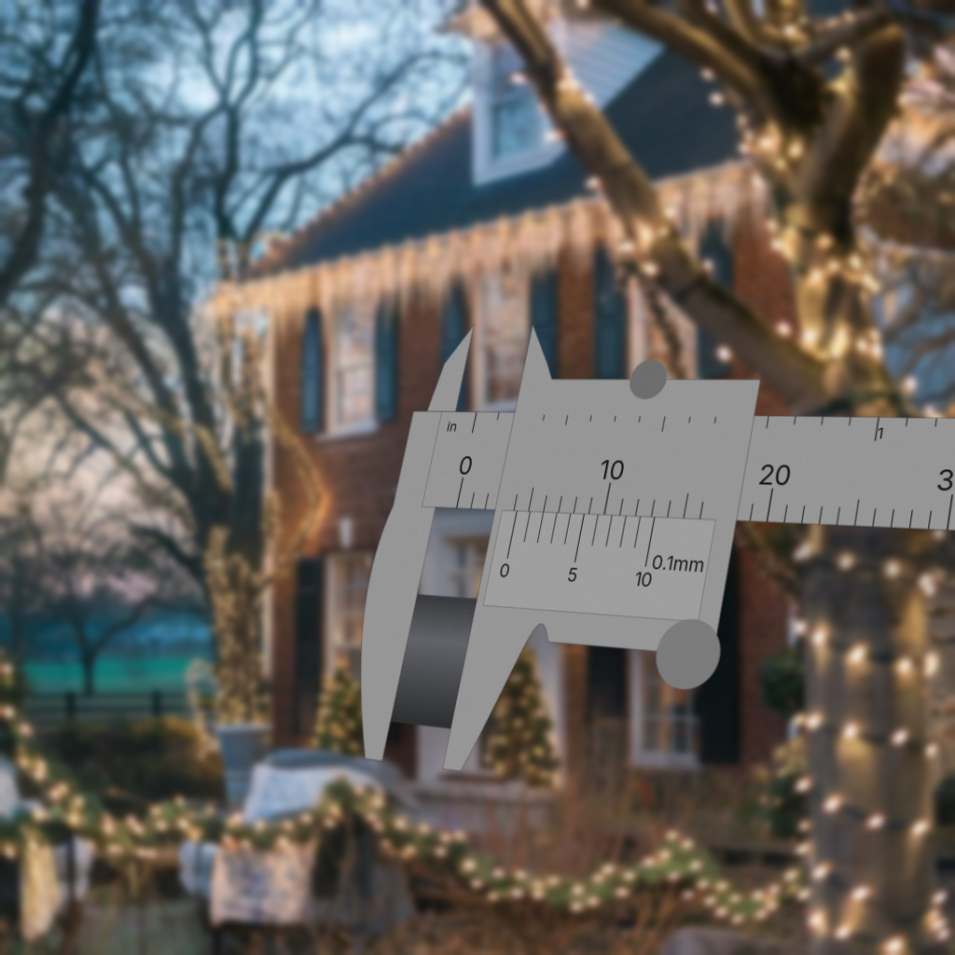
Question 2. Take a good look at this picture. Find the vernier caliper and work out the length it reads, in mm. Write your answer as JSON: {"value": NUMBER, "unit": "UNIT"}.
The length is {"value": 4.2, "unit": "mm"}
